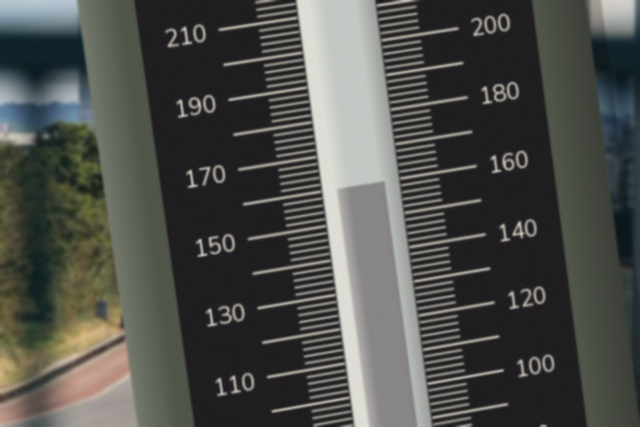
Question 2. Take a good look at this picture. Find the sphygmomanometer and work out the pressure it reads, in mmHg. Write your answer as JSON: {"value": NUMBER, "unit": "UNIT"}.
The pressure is {"value": 160, "unit": "mmHg"}
